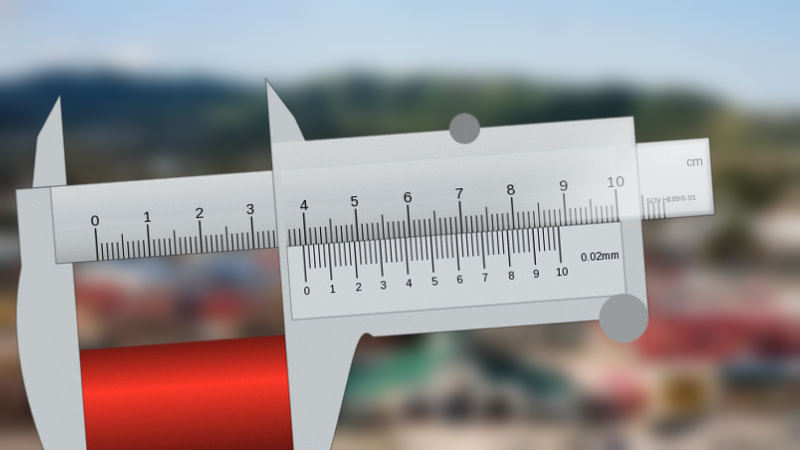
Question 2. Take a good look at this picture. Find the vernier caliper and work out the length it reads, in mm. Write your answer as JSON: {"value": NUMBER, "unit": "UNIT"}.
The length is {"value": 39.5, "unit": "mm"}
